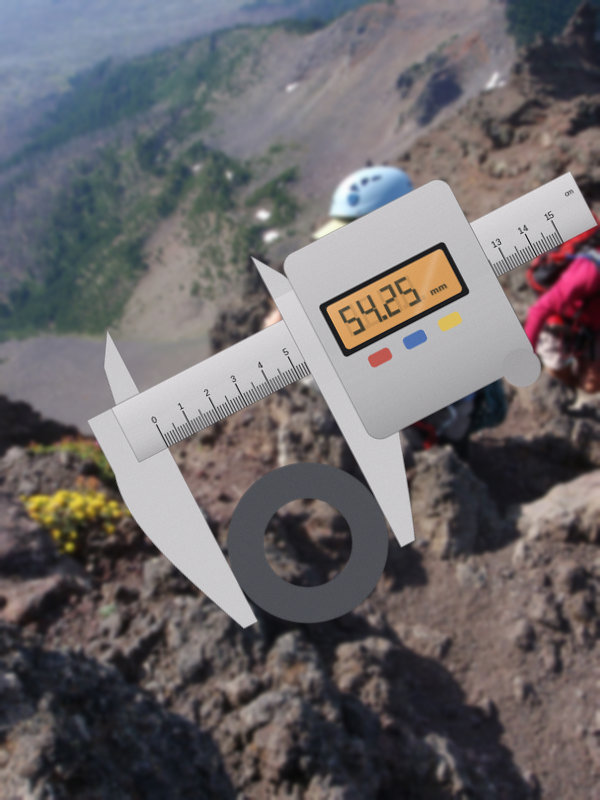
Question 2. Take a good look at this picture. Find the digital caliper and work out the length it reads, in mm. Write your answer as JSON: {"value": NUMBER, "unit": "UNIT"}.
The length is {"value": 54.25, "unit": "mm"}
